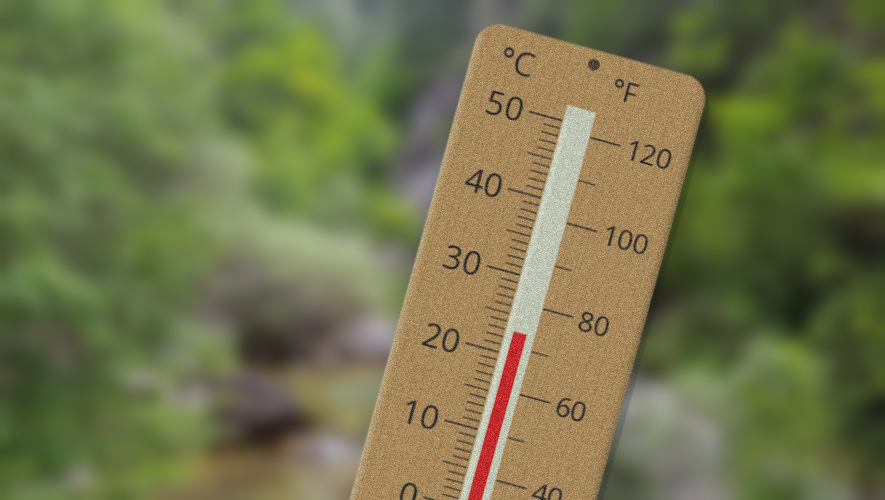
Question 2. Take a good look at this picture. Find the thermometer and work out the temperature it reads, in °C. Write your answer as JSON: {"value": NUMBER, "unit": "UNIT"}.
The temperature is {"value": 23, "unit": "°C"}
